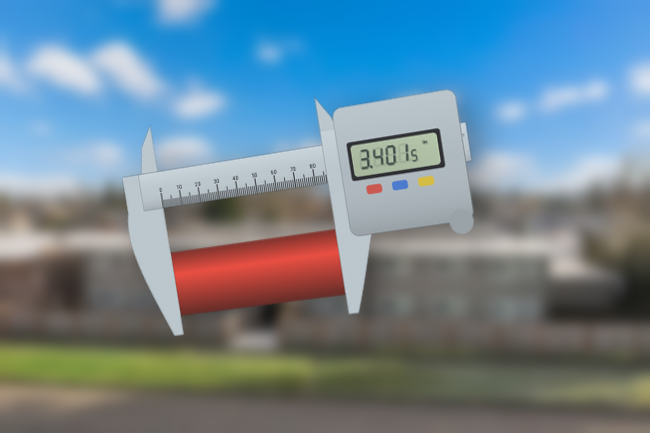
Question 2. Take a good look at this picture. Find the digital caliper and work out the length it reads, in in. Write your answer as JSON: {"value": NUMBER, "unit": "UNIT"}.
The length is {"value": 3.4015, "unit": "in"}
